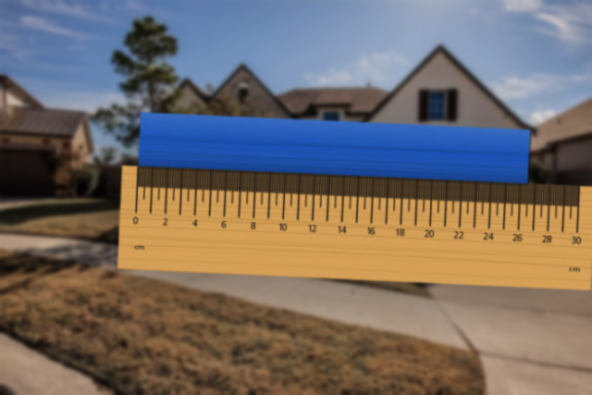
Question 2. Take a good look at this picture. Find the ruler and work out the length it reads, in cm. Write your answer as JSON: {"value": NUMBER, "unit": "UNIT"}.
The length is {"value": 26.5, "unit": "cm"}
